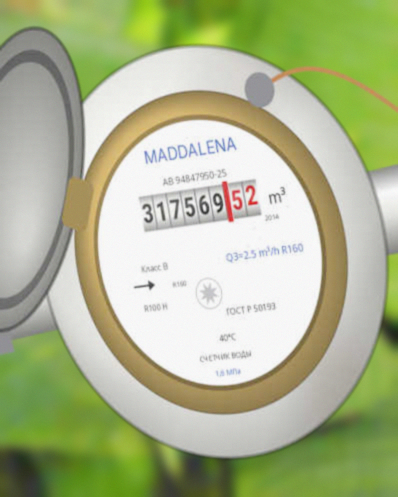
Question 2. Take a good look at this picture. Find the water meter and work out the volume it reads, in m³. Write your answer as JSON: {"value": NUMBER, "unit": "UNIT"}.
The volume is {"value": 317569.52, "unit": "m³"}
